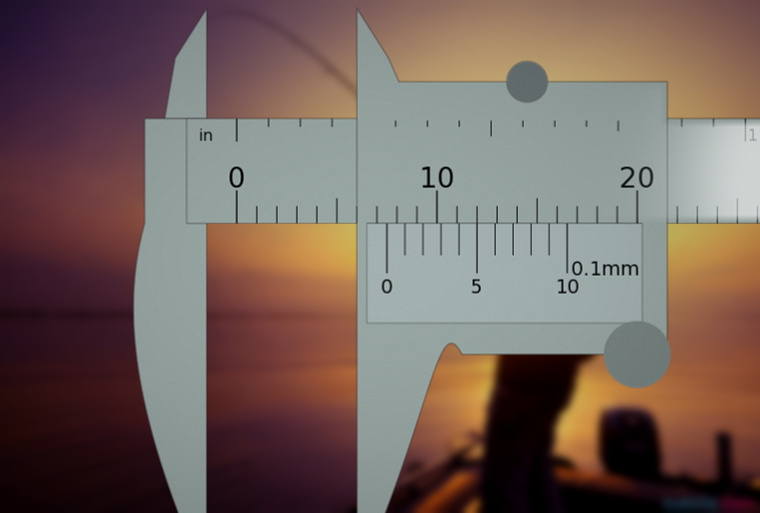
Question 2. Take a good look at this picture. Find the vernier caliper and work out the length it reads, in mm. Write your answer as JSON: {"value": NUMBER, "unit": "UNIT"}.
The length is {"value": 7.5, "unit": "mm"}
